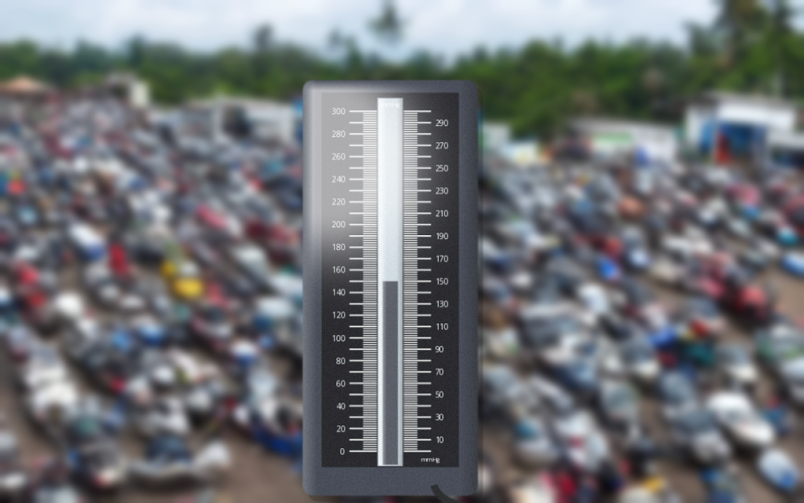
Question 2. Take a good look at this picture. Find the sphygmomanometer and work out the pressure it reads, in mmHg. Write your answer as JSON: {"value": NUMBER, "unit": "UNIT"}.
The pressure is {"value": 150, "unit": "mmHg"}
